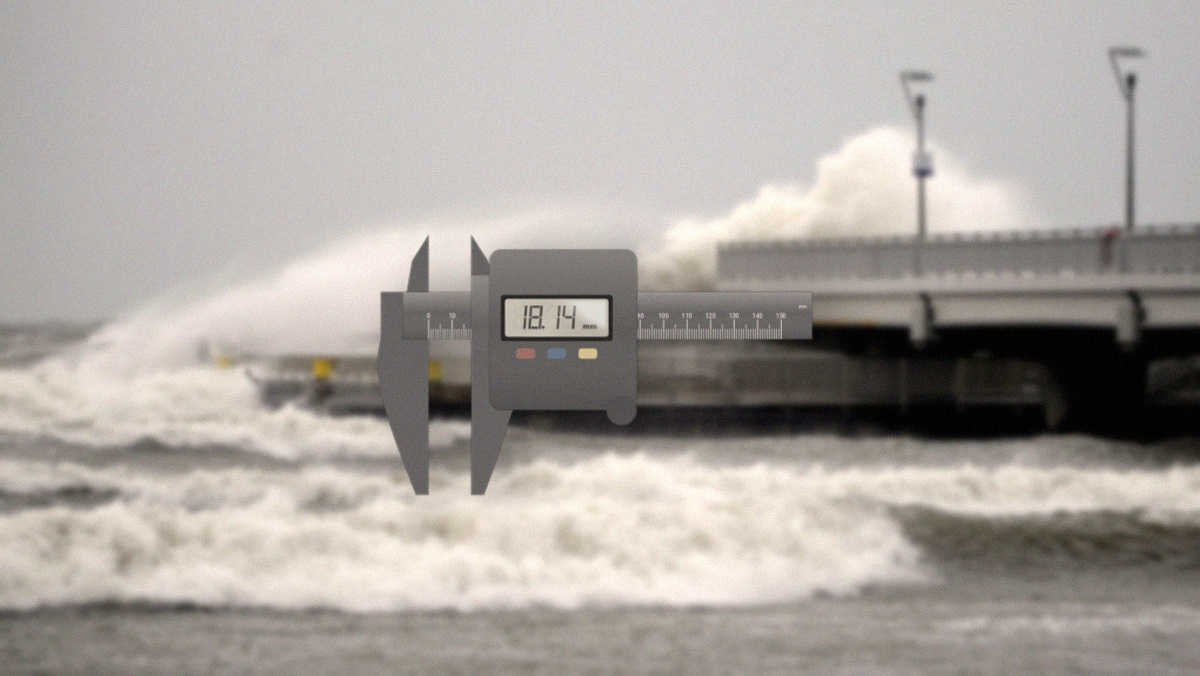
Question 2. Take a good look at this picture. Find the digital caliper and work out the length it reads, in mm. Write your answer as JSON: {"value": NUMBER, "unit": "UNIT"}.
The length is {"value": 18.14, "unit": "mm"}
